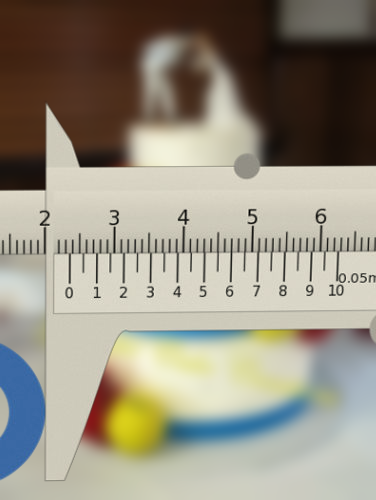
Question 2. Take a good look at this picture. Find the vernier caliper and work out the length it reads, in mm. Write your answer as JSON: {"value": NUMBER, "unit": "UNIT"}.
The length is {"value": 23.6, "unit": "mm"}
